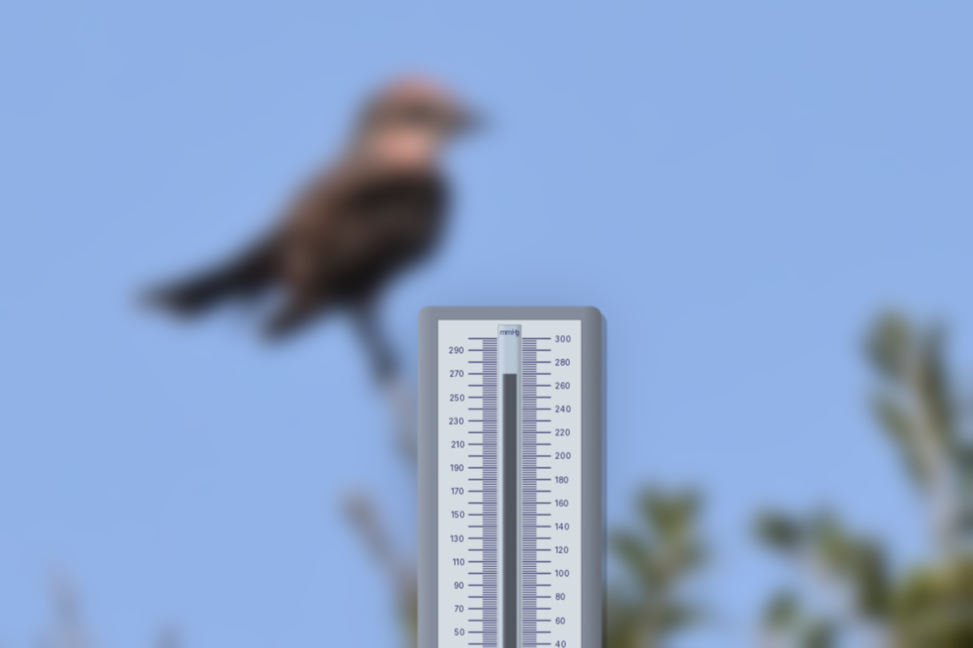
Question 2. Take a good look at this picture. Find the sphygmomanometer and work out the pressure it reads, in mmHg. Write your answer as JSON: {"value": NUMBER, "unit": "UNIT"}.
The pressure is {"value": 270, "unit": "mmHg"}
